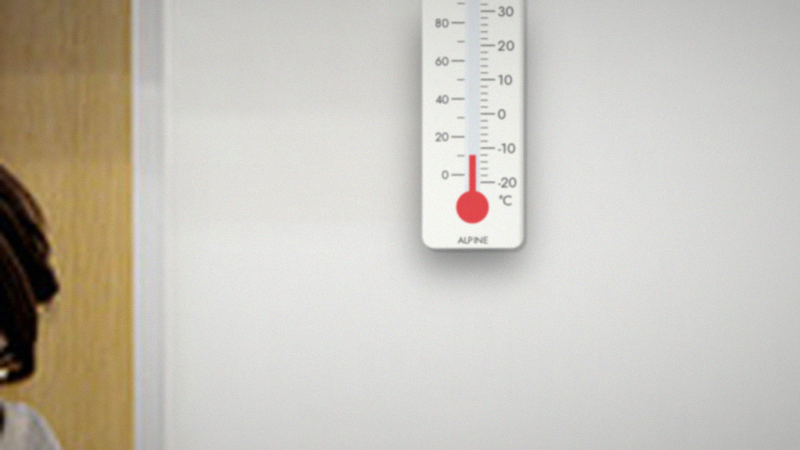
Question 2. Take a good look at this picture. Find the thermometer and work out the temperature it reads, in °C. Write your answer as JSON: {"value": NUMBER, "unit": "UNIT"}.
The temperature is {"value": -12, "unit": "°C"}
